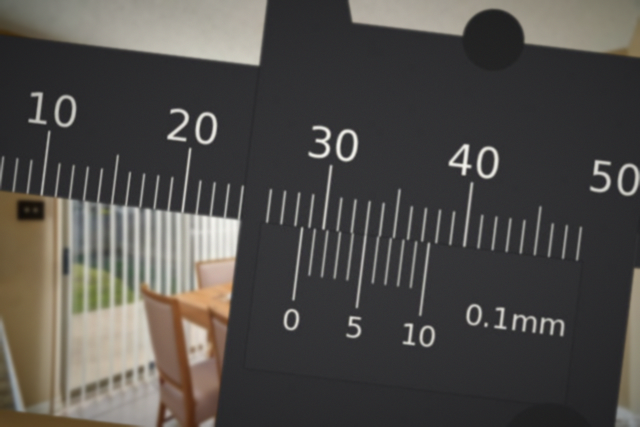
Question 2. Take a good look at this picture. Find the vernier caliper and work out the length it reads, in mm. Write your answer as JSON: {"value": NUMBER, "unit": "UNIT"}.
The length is {"value": 28.5, "unit": "mm"}
